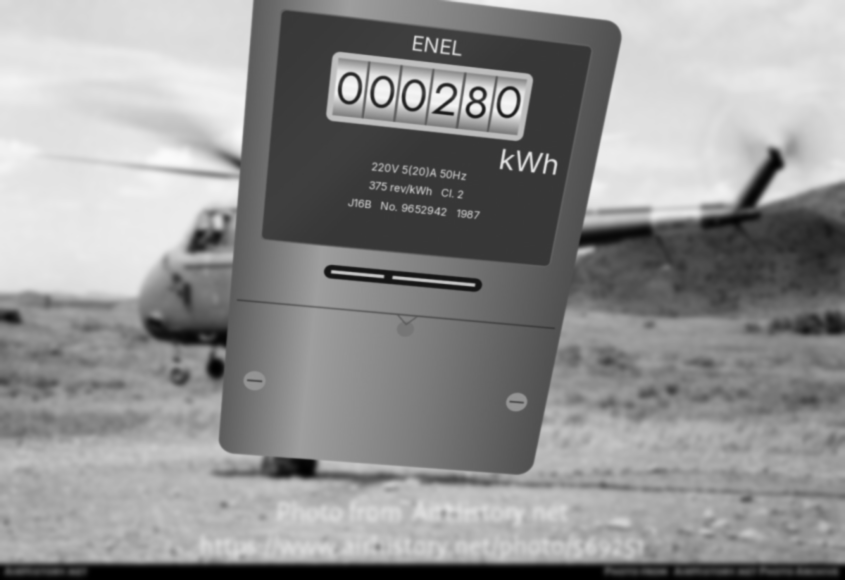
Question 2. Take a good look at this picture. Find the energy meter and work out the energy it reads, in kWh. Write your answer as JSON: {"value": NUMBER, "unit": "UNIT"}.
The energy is {"value": 280, "unit": "kWh"}
